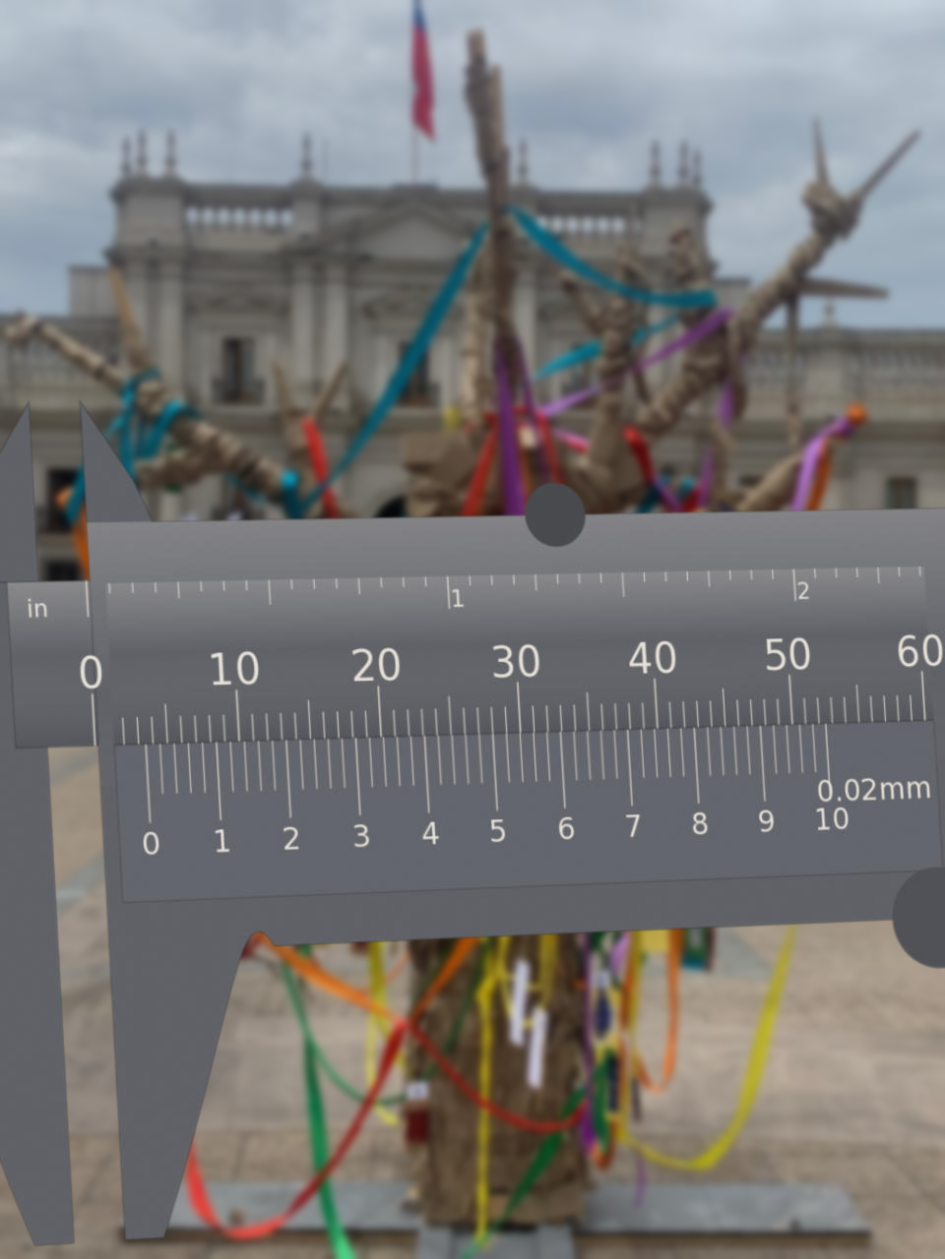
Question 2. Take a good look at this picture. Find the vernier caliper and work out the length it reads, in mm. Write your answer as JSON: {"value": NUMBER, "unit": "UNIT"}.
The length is {"value": 3.5, "unit": "mm"}
